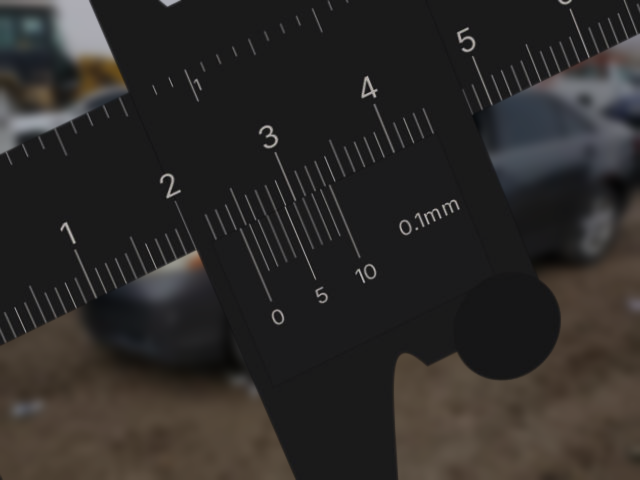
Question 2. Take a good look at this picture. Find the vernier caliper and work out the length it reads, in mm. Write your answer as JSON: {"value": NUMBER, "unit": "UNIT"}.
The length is {"value": 24.4, "unit": "mm"}
